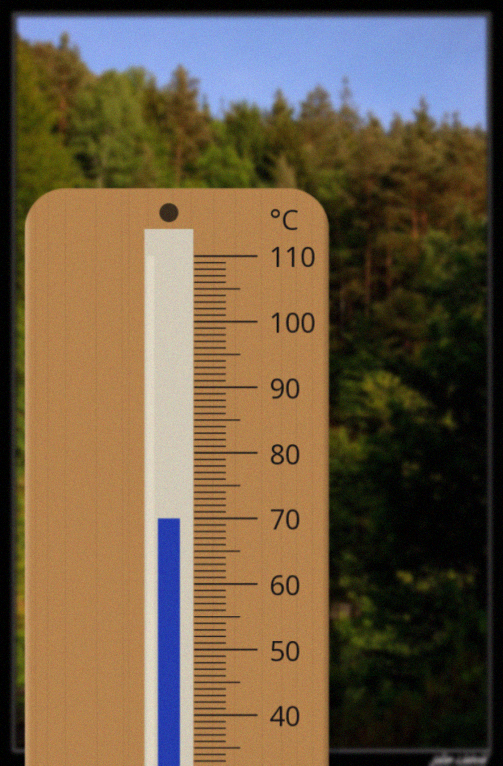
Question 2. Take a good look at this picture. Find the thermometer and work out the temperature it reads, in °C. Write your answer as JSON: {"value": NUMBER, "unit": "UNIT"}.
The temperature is {"value": 70, "unit": "°C"}
